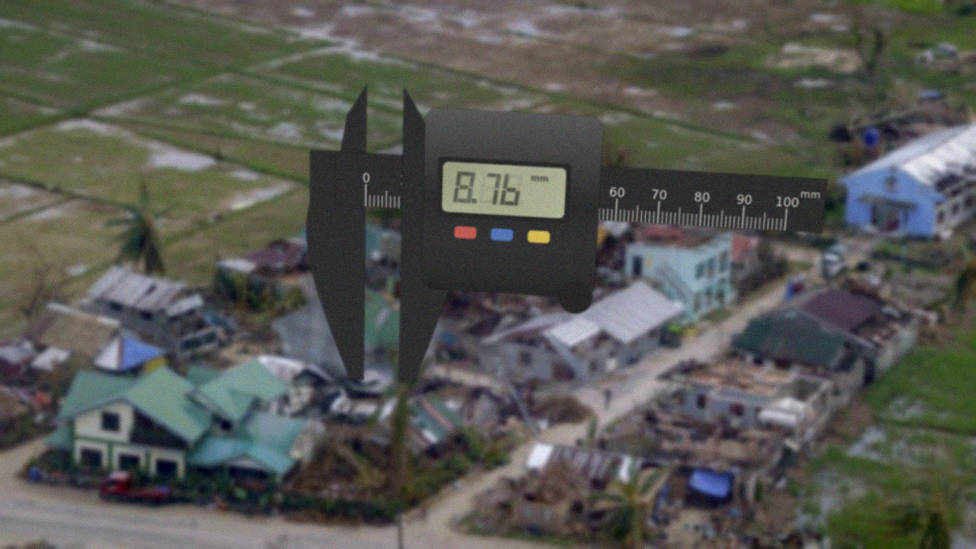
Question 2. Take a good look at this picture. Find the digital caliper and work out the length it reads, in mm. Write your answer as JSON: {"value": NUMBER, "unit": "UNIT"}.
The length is {"value": 8.76, "unit": "mm"}
